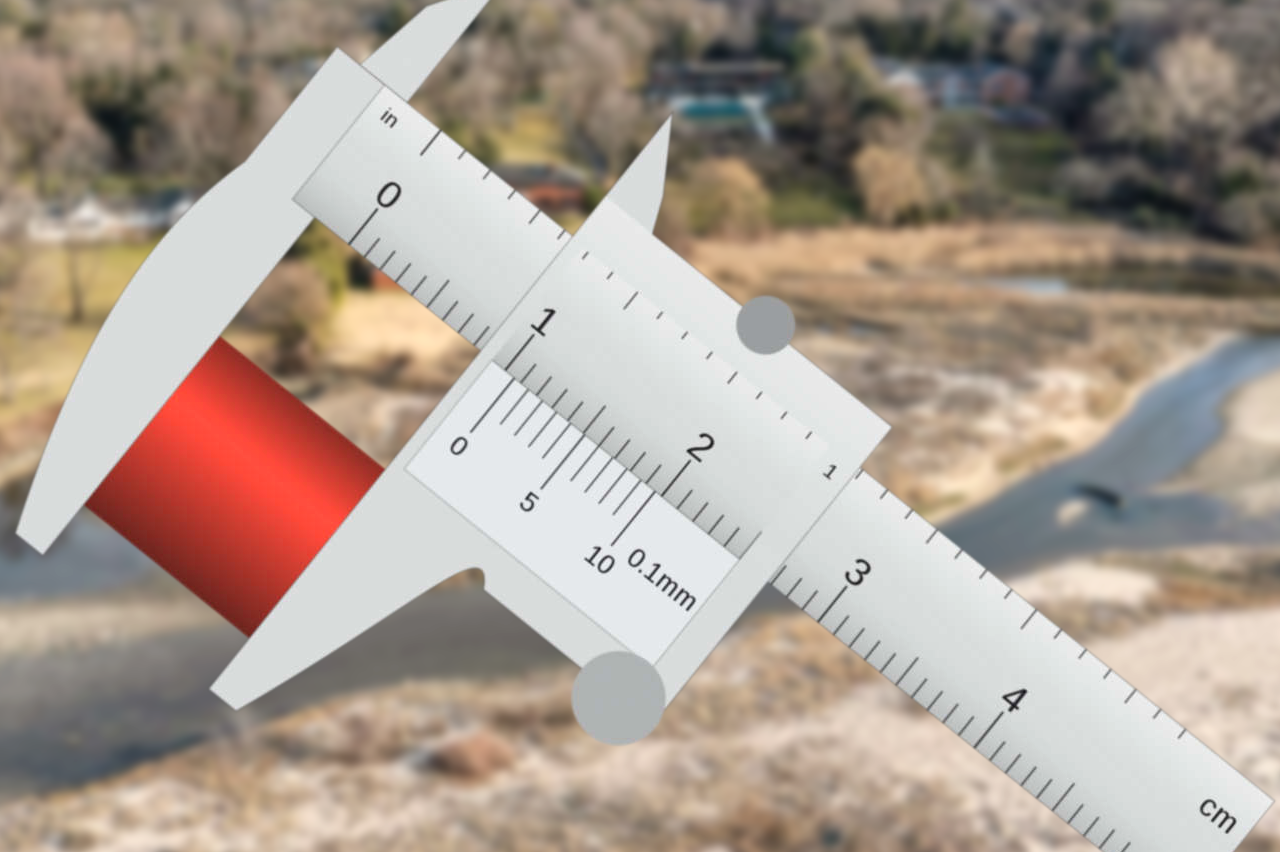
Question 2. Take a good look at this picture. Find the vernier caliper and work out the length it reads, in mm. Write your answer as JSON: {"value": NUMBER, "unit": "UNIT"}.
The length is {"value": 10.6, "unit": "mm"}
